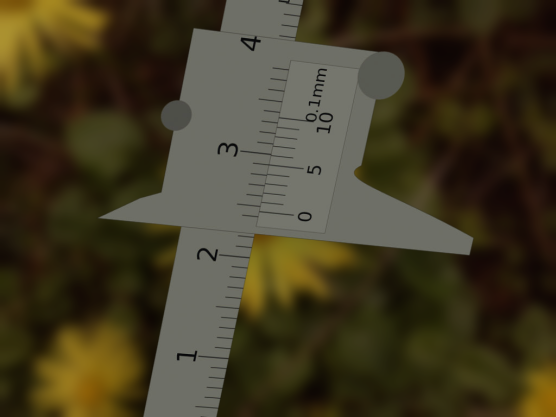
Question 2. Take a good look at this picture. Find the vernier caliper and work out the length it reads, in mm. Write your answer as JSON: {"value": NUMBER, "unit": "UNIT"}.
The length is {"value": 24.5, "unit": "mm"}
